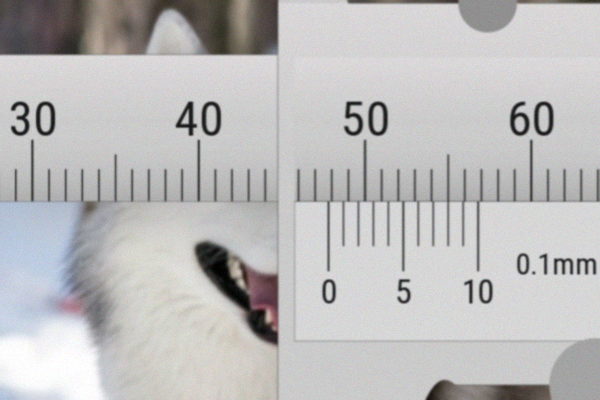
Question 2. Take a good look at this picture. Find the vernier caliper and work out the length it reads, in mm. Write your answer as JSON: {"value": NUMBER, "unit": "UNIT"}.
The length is {"value": 47.8, "unit": "mm"}
